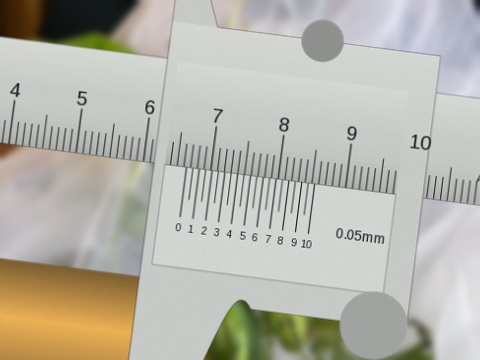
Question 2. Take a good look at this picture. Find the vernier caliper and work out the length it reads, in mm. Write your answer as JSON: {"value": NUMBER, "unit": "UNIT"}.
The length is {"value": 66.4, "unit": "mm"}
